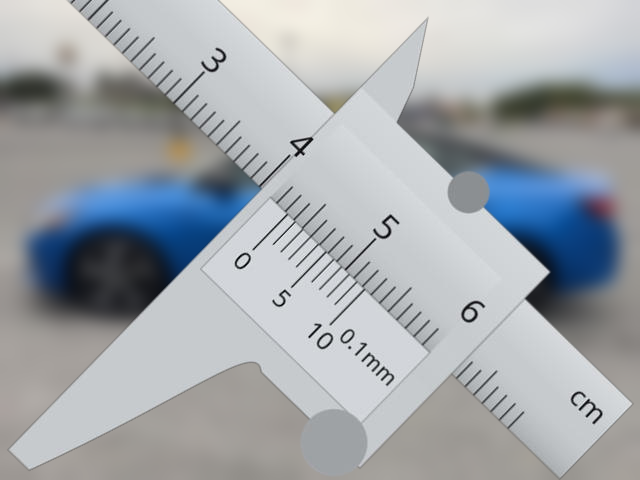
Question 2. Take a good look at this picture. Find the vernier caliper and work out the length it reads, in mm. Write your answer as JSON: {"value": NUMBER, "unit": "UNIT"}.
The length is {"value": 43.3, "unit": "mm"}
